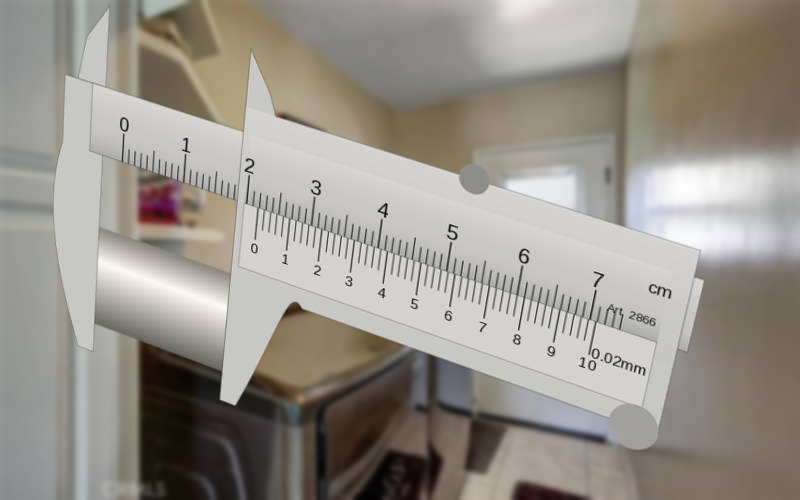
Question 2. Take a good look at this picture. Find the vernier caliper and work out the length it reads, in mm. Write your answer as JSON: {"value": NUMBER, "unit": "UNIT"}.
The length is {"value": 21.8, "unit": "mm"}
